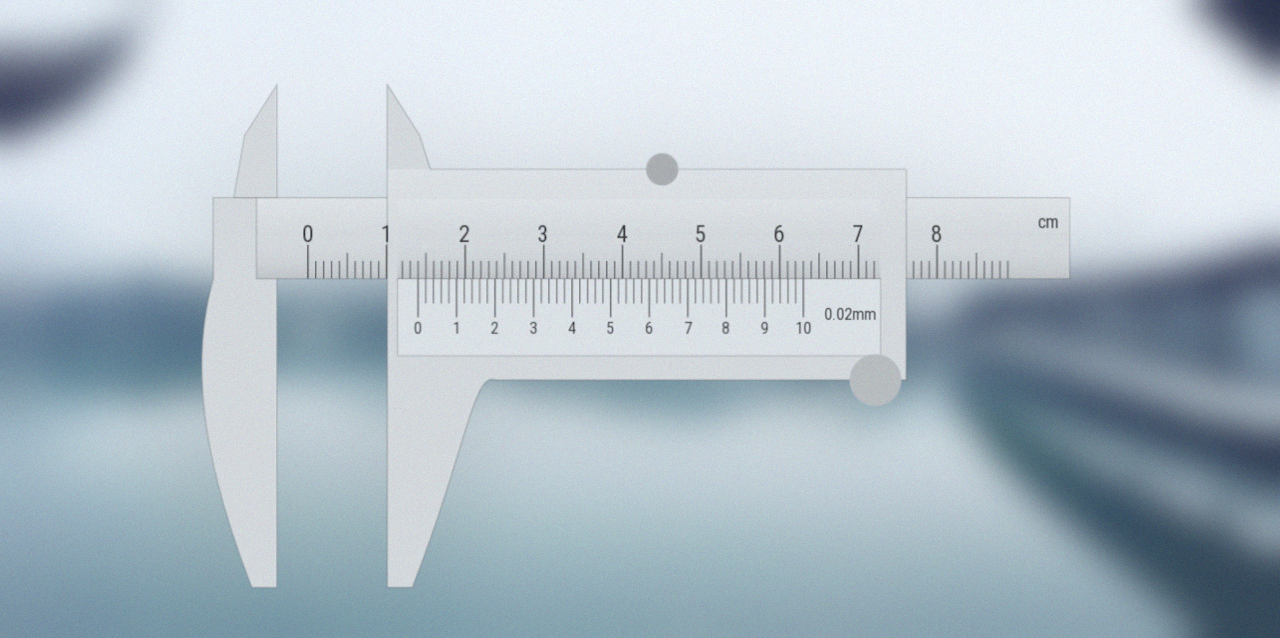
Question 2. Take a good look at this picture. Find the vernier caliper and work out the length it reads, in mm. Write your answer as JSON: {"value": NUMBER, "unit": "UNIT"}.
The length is {"value": 14.0, "unit": "mm"}
